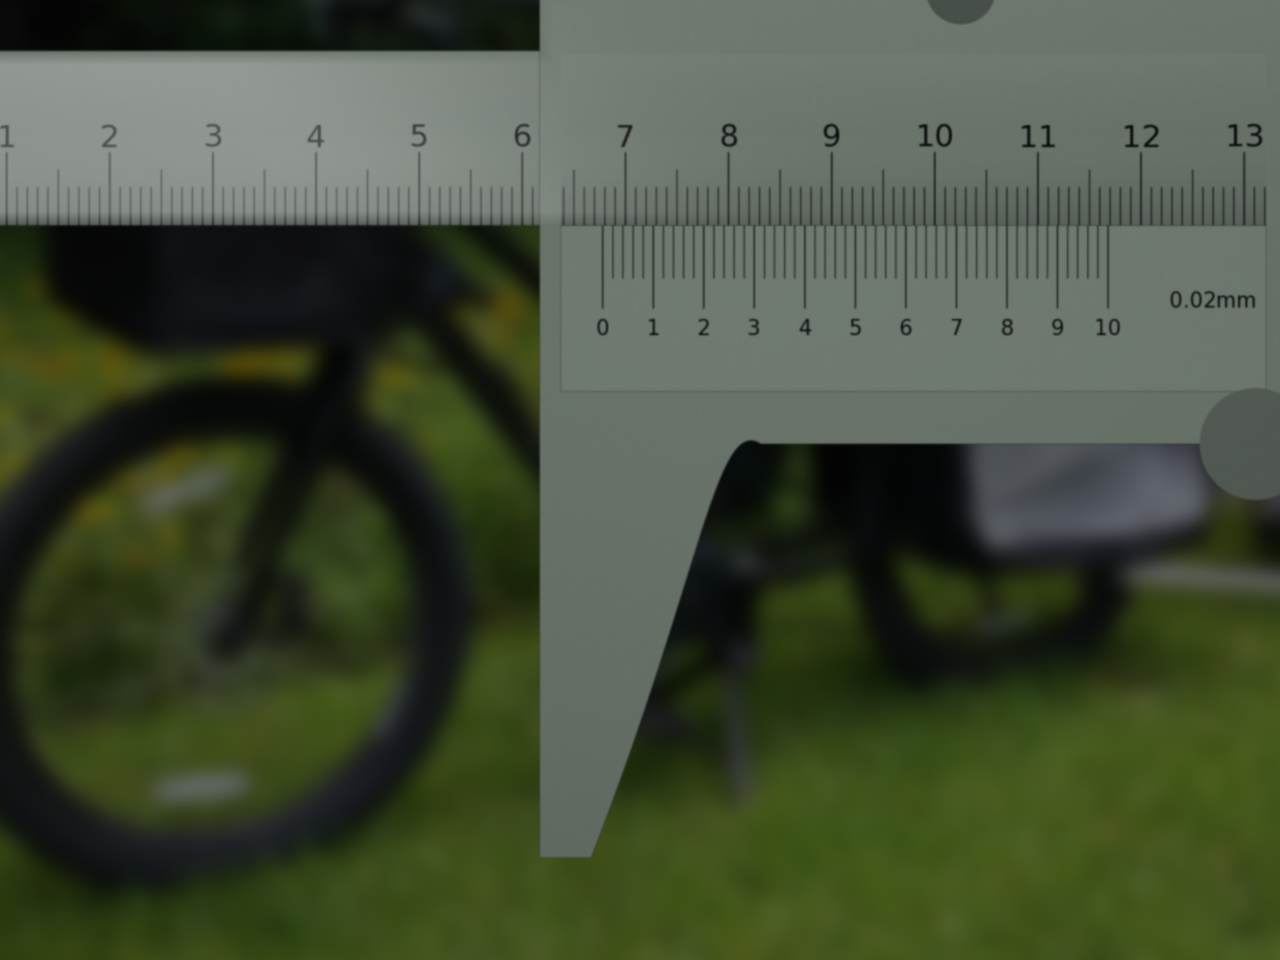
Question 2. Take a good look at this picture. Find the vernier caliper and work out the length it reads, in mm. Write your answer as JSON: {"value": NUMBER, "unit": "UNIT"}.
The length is {"value": 67.8, "unit": "mm"}
